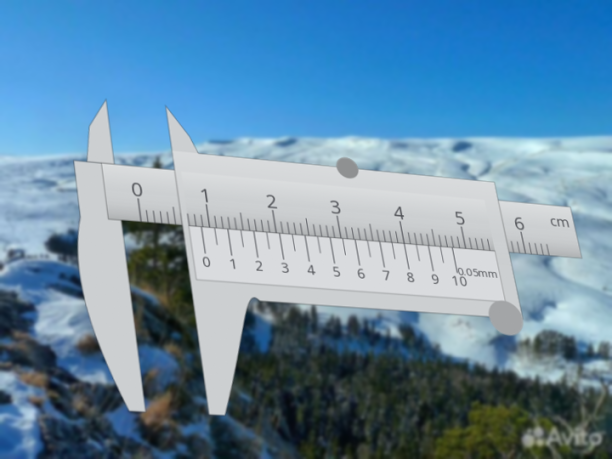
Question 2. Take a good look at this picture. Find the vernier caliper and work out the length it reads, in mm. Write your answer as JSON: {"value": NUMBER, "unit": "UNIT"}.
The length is {"value": 8.8, "unit": "mm"}
